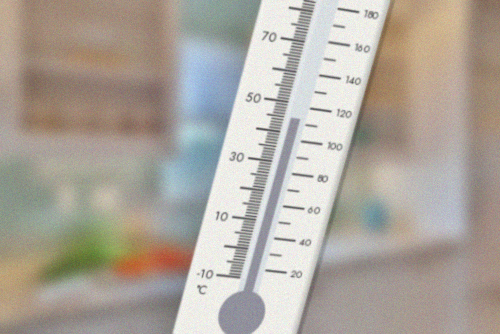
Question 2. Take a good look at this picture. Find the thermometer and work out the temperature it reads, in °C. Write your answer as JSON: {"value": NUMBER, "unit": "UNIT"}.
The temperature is {"value": 45, "unit": "°C"}
